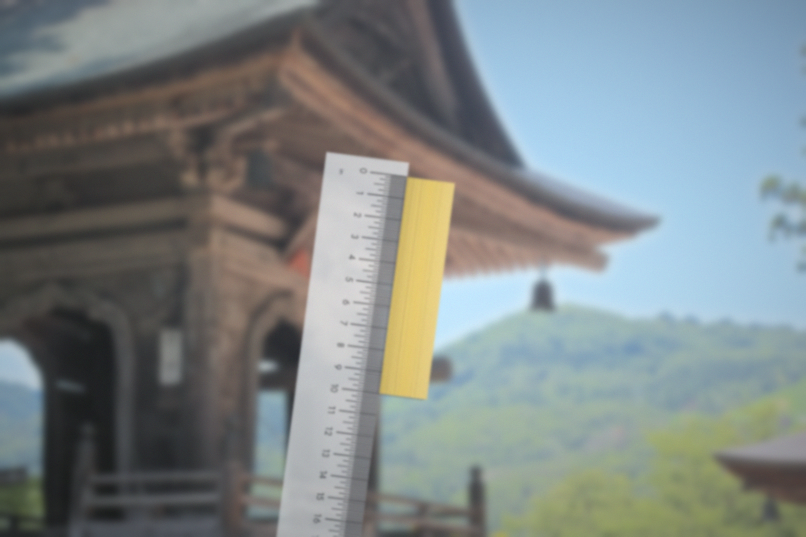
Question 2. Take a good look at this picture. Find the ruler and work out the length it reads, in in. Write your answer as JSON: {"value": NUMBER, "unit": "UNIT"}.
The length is {"value": 10, "unit": "in"}
